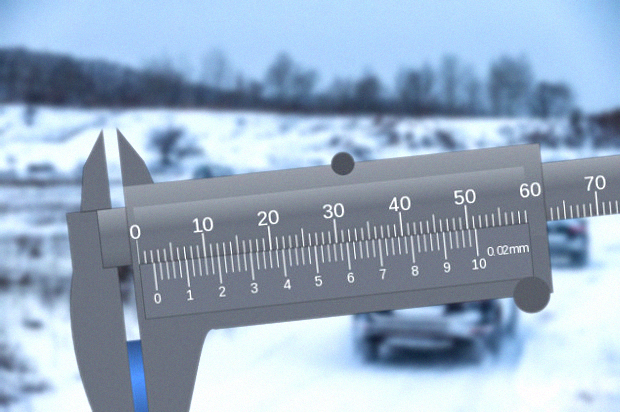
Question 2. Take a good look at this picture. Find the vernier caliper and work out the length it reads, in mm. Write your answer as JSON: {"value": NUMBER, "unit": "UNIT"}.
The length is {"value": 2.2, "unit": "mm"}
